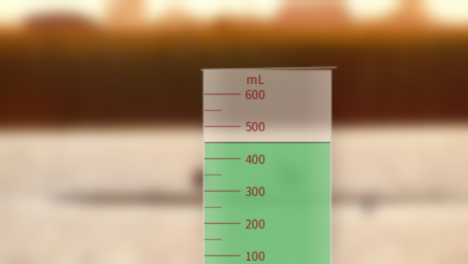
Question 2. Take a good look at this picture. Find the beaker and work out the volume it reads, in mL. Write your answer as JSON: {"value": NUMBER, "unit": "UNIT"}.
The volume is {"value": 450, "unit": "mL"}
